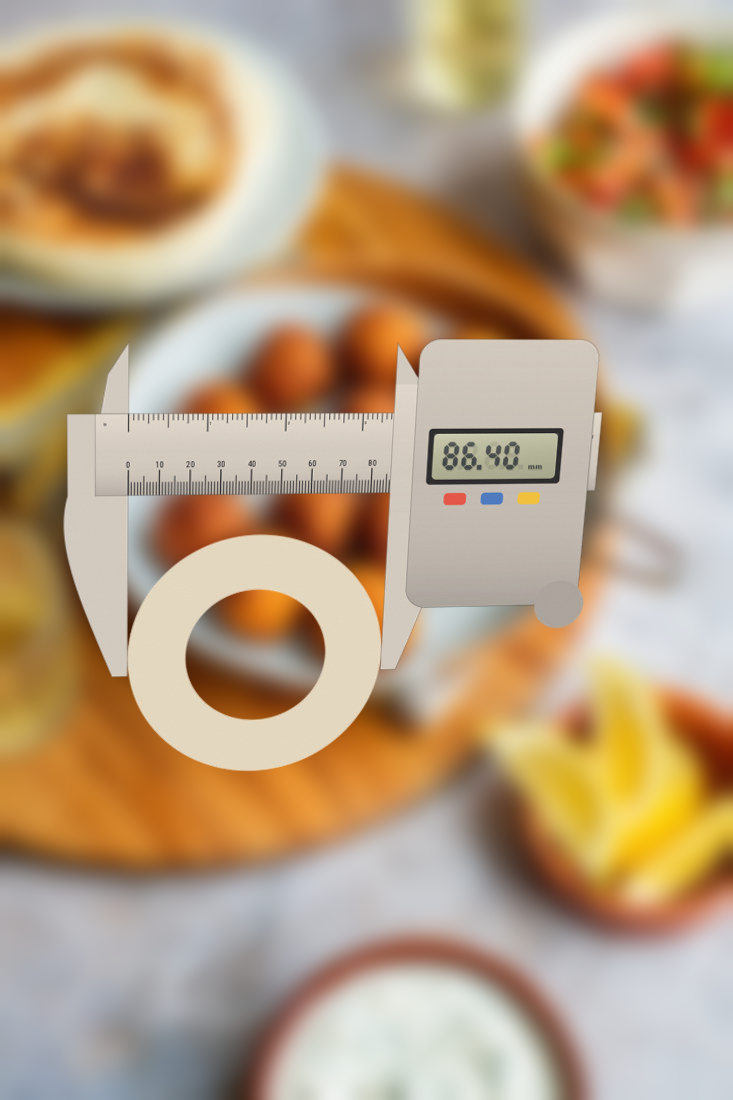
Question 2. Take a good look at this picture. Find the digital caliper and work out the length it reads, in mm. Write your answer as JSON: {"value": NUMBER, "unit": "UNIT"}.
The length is {"value": 86.40, "unit": "mm"}
